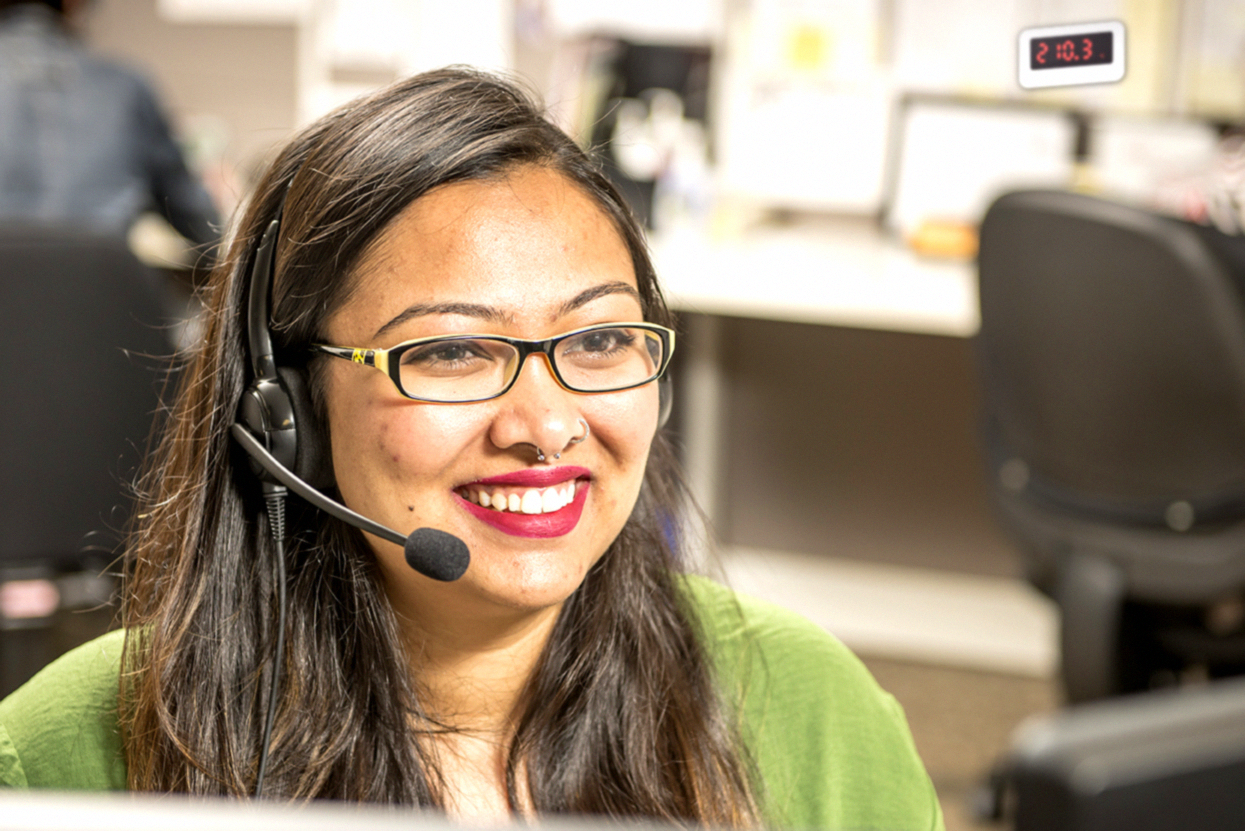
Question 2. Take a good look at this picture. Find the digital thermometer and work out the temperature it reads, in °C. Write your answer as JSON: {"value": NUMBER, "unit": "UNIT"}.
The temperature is {"value": 210.3, "unit": "°C"}
